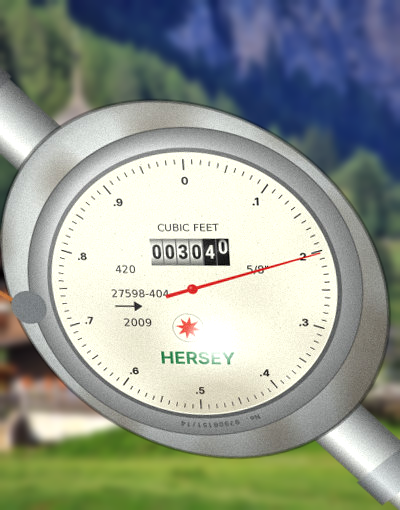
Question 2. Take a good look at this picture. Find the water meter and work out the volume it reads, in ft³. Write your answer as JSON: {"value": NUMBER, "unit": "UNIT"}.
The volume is {"value": 3040.20, "unit": "ft³"}
